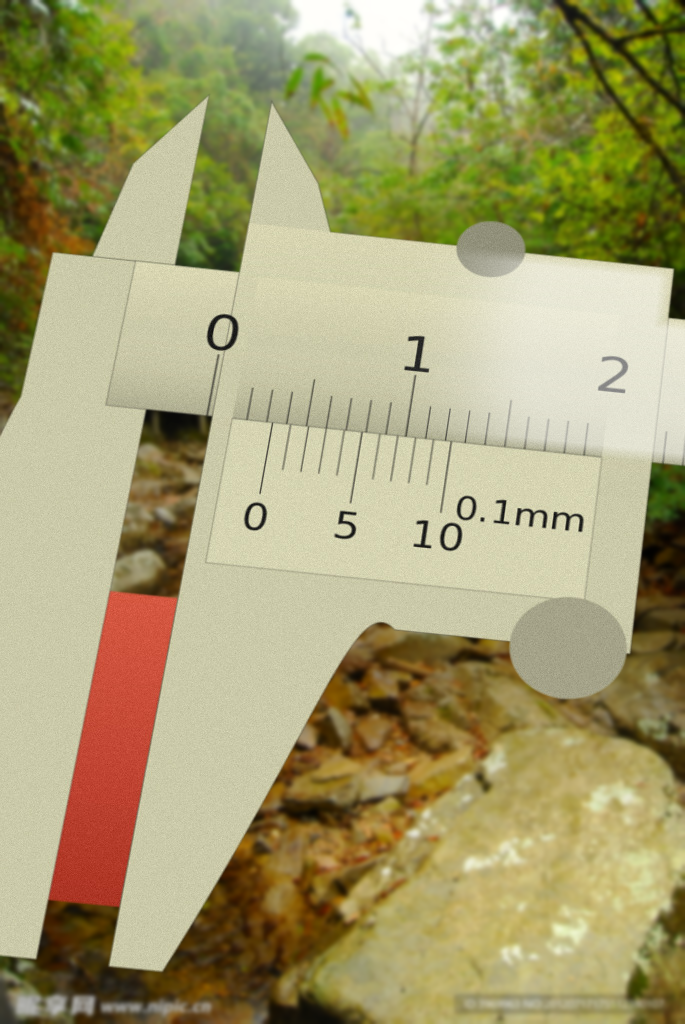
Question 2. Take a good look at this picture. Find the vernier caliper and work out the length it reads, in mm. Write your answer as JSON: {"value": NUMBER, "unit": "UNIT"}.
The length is {"value": 3.3, "unit": "mm"}
